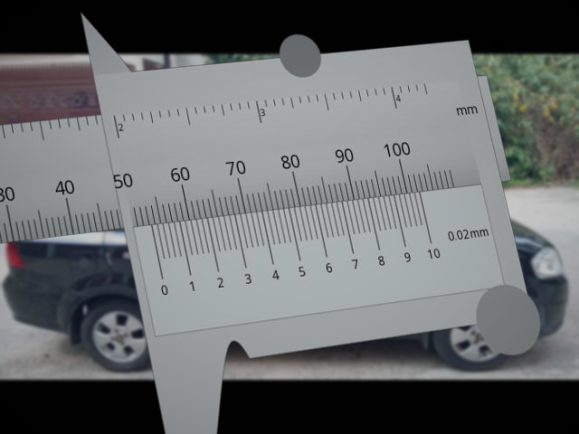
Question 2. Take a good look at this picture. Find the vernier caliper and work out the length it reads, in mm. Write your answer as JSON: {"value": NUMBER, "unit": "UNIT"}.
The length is {"value": 53.4, "unit": "mm"}
